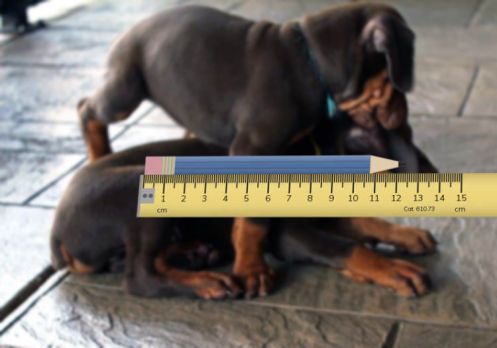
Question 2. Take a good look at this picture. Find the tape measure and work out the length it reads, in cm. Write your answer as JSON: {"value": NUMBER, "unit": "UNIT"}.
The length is {"value": 12.5, "unit": "cm"}
